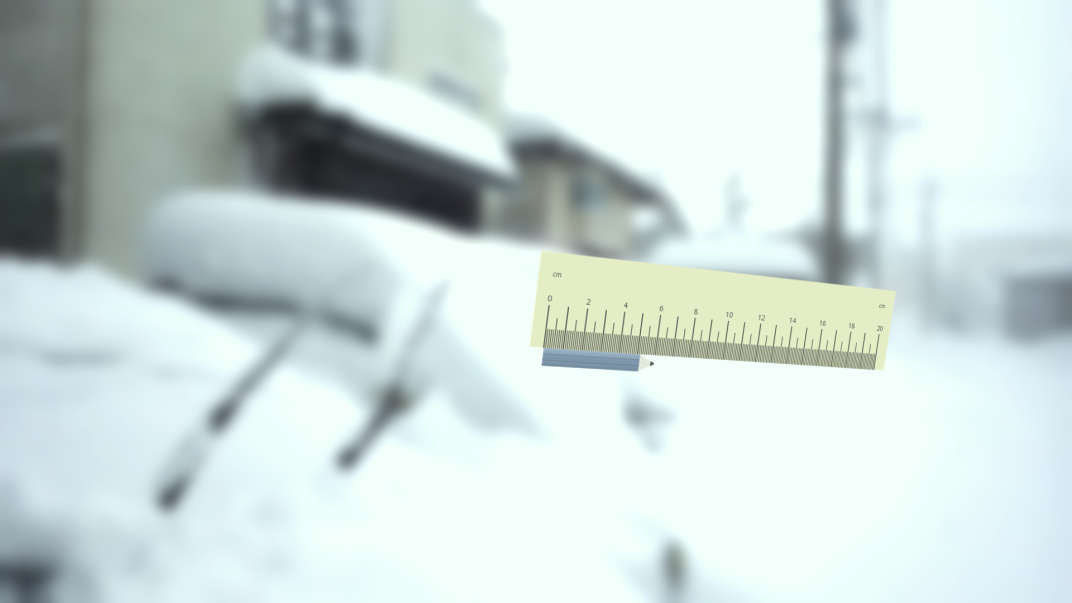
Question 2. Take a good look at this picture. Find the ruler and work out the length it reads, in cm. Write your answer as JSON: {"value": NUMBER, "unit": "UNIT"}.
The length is {"value": 6, "unit": "cm"}
